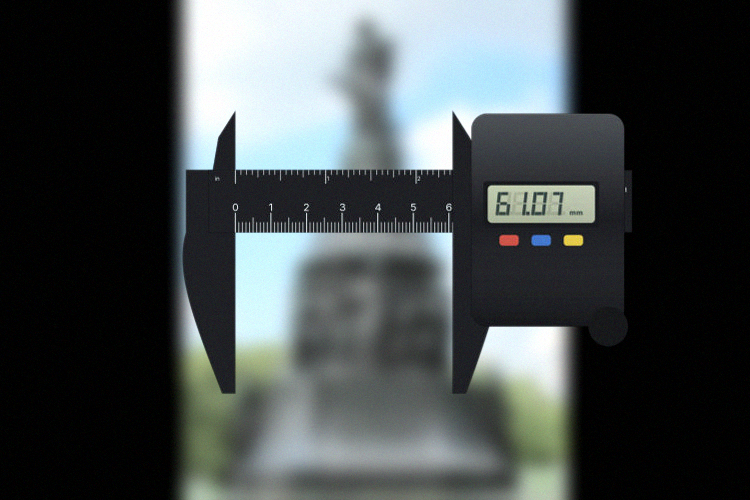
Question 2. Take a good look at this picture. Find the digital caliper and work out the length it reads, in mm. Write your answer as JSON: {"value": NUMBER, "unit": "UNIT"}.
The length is {"value": 61.07, "unit": "mm"}
